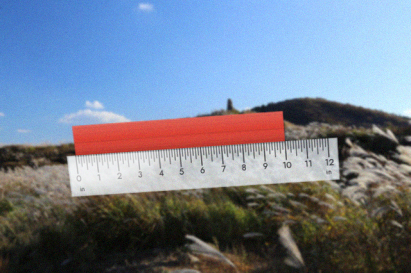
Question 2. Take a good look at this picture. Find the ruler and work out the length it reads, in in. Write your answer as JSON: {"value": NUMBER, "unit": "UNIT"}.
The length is {"value": 10, "unit": "in"}
